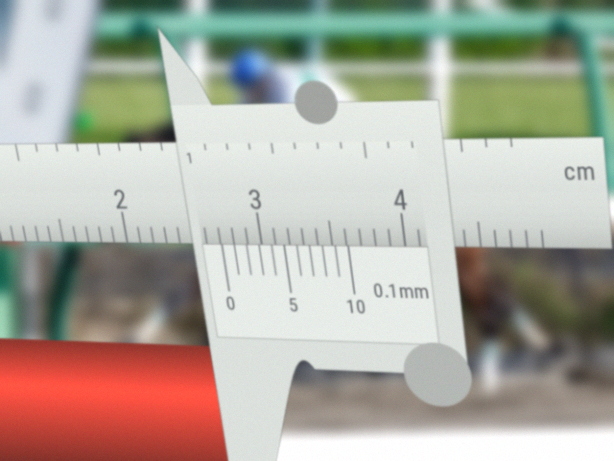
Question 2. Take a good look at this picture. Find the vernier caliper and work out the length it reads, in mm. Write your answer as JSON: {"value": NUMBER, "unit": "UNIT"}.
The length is {"value": 27.1, "unit": "mm"}
